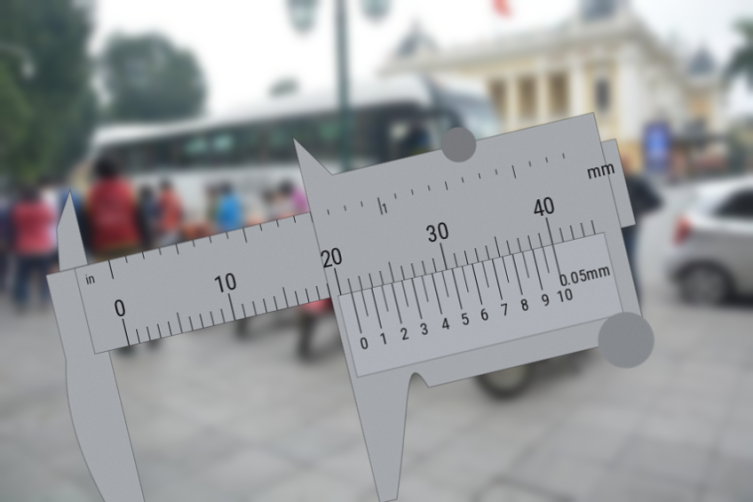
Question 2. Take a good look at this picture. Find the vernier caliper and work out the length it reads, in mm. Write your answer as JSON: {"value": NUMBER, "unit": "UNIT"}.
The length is {"value": 21.0, "unit": "mm"}
